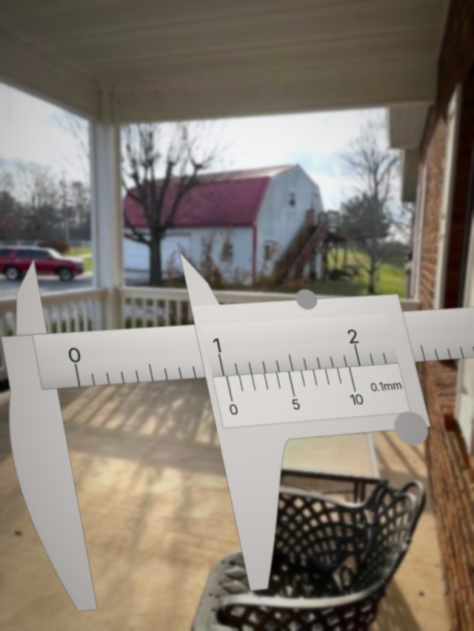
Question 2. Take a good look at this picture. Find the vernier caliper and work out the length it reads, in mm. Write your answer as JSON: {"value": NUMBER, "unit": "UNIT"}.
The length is {"value": 10.2, "unit": "mm"}
